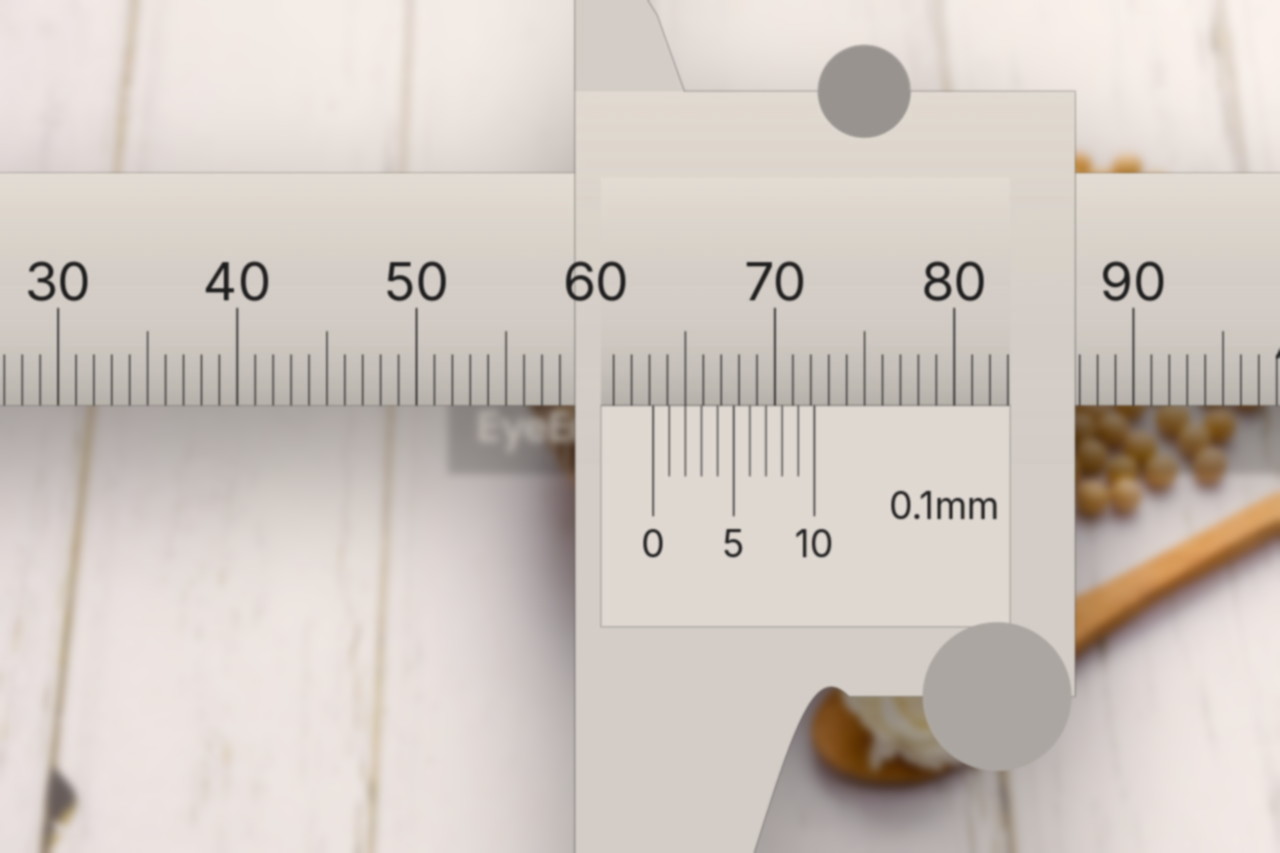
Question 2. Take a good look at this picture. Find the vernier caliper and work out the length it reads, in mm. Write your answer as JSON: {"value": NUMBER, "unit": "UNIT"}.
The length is {"value": 63.2, "unit": "mm"}
